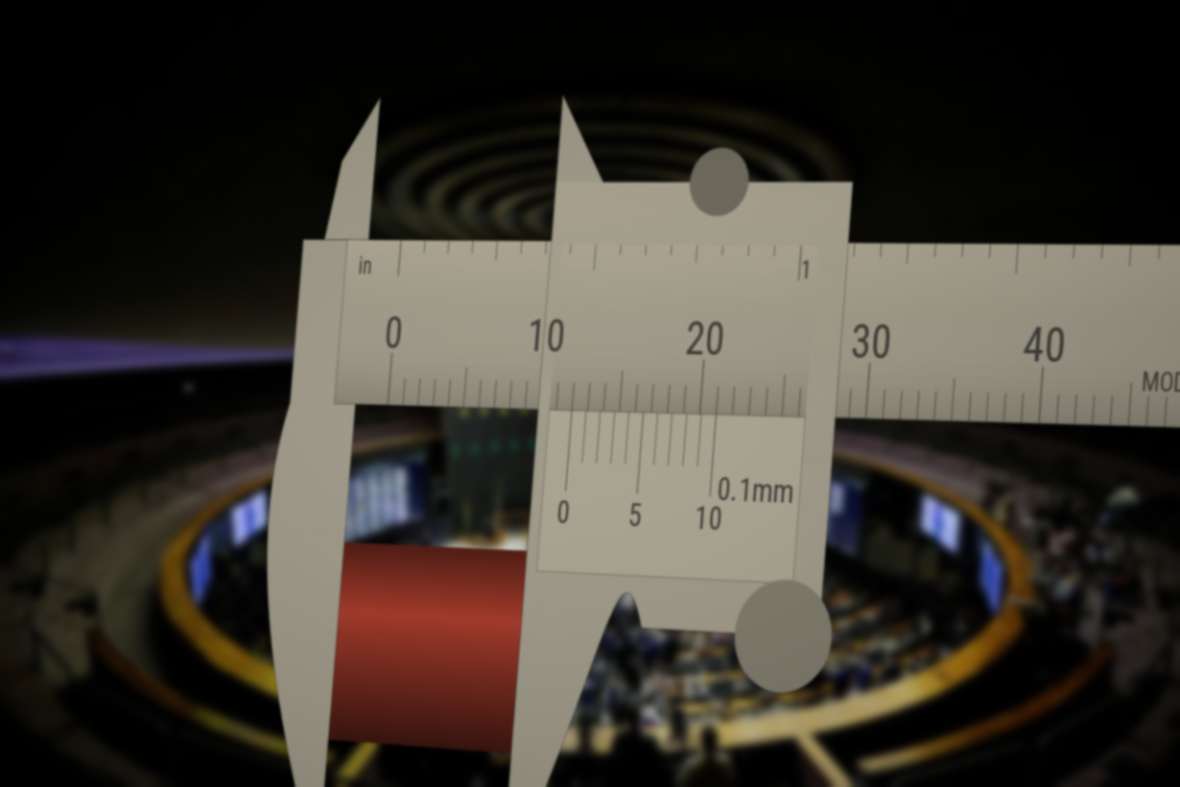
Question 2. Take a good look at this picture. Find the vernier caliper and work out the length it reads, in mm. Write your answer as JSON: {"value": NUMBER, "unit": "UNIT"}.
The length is {"value": 12.0, "unit": "mm"}
